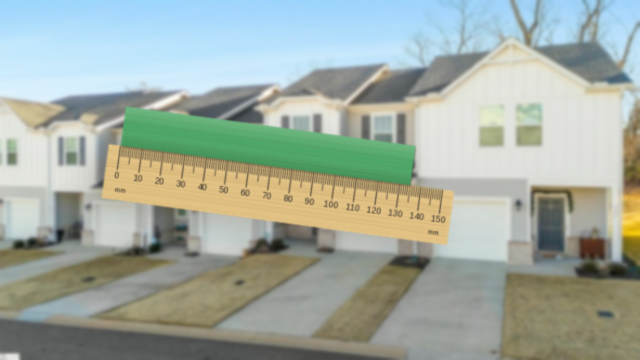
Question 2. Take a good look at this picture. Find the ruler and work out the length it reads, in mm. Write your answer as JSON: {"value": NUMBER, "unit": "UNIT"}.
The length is {"value": 135, "unit": "mm"}
